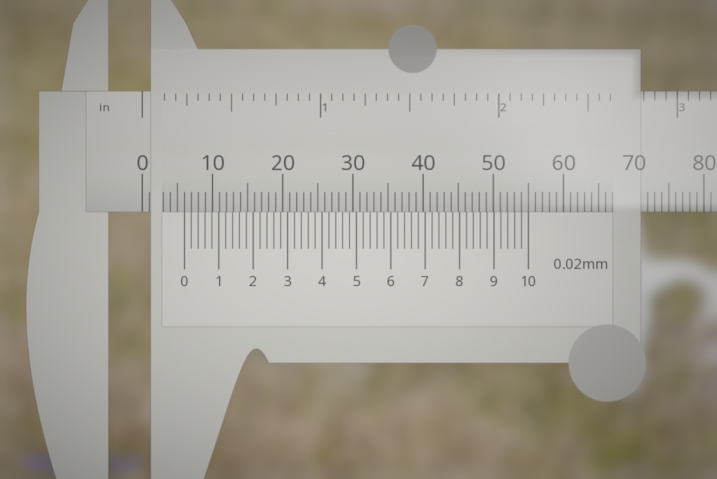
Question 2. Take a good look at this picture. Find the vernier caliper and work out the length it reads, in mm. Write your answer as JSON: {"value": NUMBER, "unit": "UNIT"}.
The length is {"value": 6.0, "unit": "mm"}
